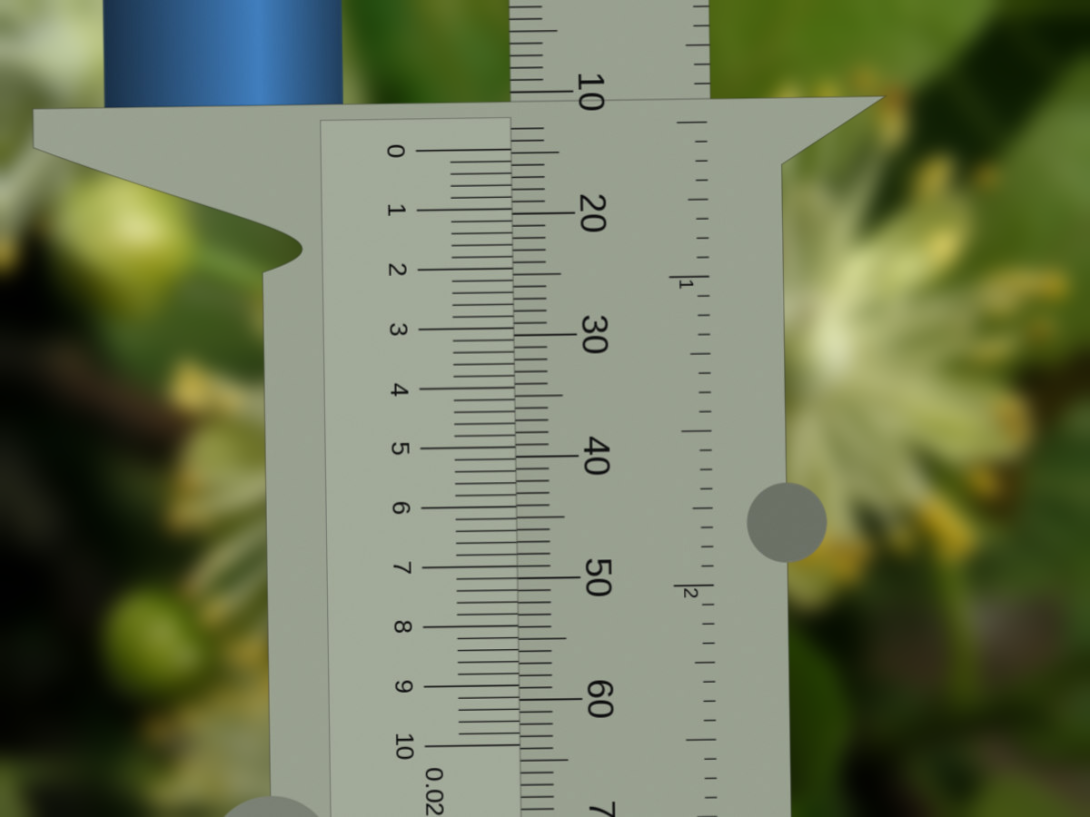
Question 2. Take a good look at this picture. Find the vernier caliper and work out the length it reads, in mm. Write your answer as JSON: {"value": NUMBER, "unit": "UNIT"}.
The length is {"value": 14.7, "unit": "mm"}
